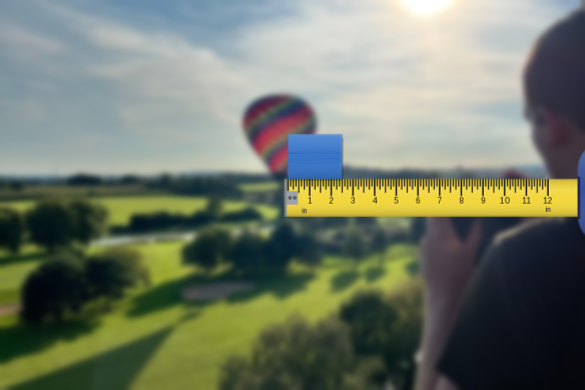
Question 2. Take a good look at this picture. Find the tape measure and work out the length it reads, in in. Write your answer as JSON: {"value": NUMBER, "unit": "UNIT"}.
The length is {"value": 2.5, "unit": "in"}
